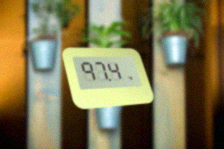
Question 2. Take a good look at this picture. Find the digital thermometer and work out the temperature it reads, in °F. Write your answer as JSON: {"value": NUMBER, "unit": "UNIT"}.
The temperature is {"value": 97.4, "unit": "°F"}
